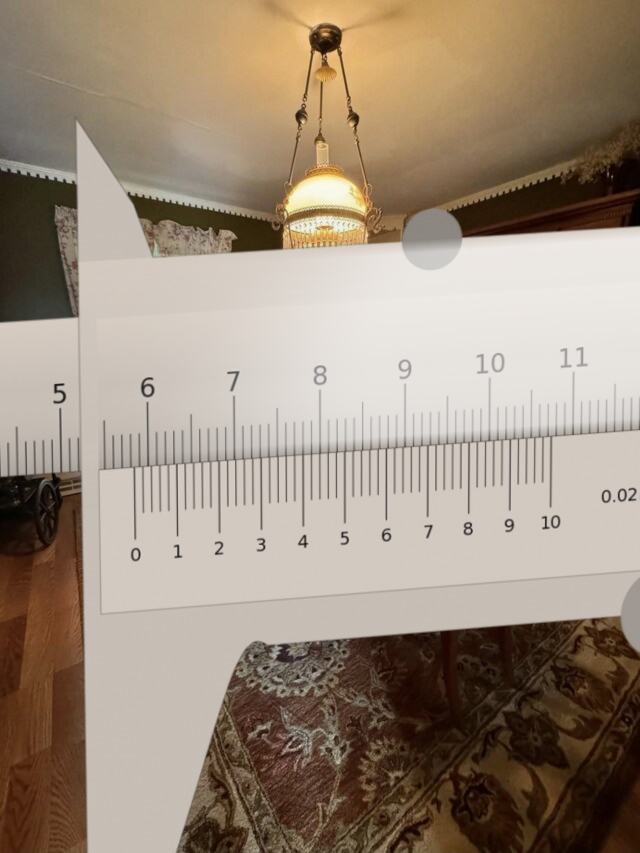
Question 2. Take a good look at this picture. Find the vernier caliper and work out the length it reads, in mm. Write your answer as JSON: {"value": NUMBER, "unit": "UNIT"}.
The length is {"value": 58.4, "unit": "mm"}
